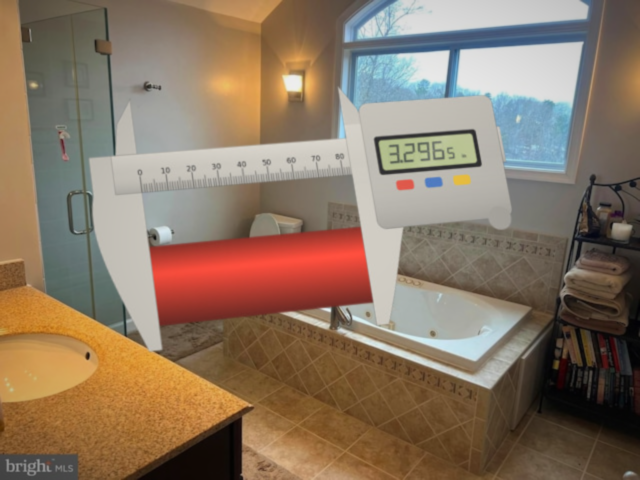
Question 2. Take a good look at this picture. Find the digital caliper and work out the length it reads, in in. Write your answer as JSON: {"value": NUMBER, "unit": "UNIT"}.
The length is {"value": 3.2965, "unit": "in"}
